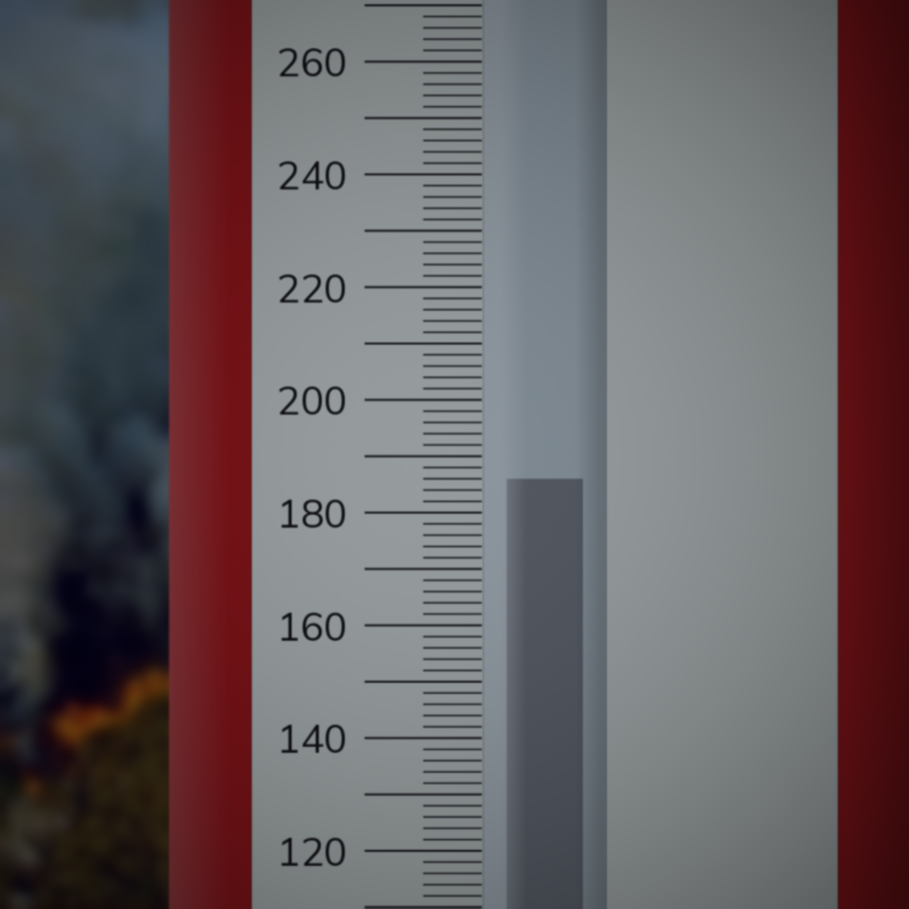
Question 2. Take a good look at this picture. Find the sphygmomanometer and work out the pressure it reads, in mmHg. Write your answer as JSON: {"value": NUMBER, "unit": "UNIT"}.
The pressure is {"value": 186, "unit": "mmHg"}
